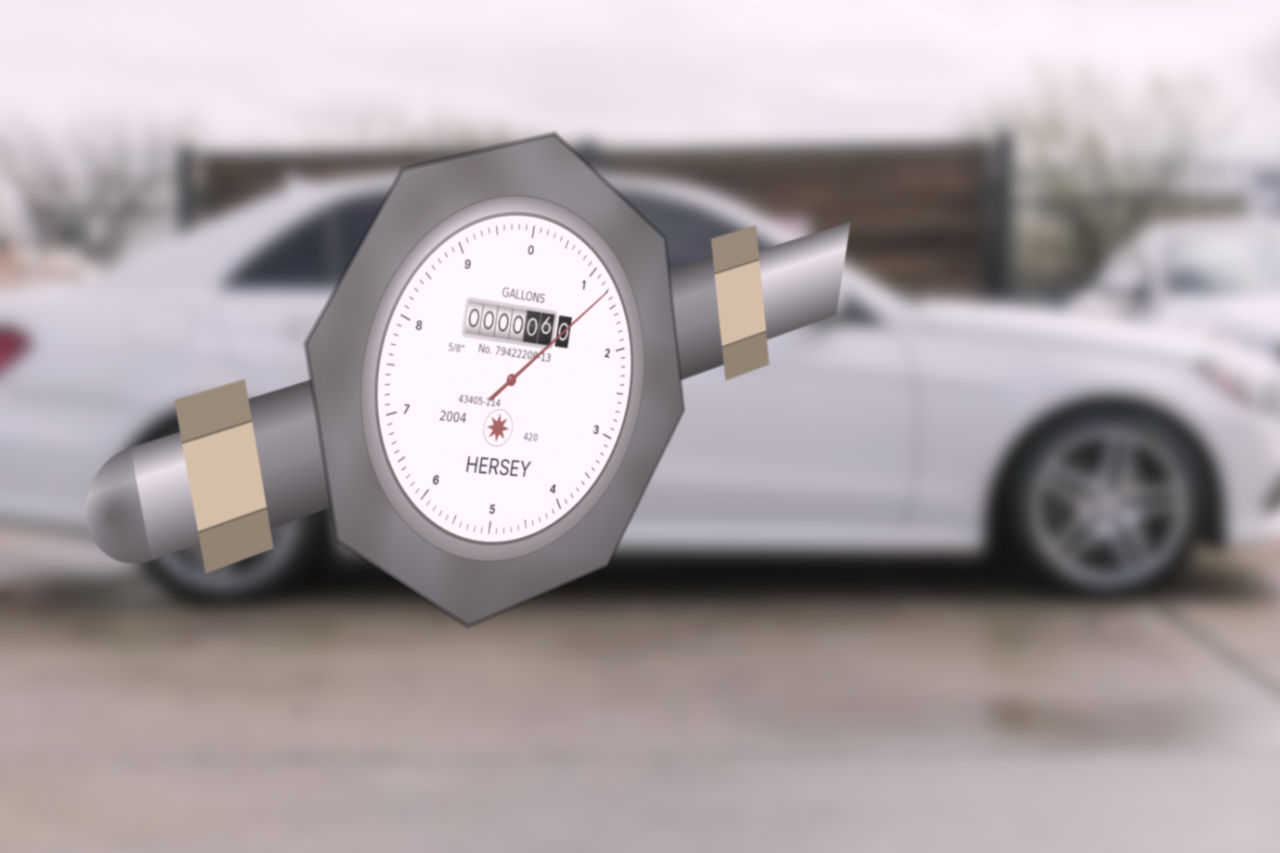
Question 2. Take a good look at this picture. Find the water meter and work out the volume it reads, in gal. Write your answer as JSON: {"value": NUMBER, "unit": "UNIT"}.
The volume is {"value": 61.3, "unit": "gal"}
